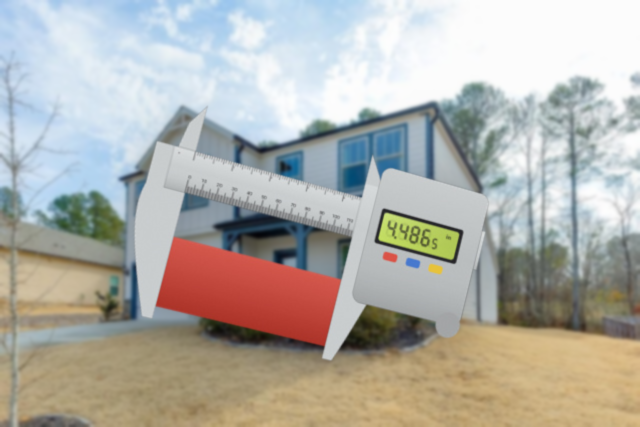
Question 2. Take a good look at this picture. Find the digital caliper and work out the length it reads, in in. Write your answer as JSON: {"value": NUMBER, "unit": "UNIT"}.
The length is {"value": 4.4865, "unit": "in"}
